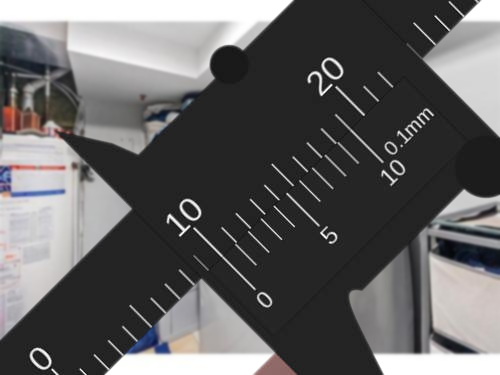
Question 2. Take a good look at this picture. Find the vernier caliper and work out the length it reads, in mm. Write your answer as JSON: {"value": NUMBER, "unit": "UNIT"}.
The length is {"value": 10.0, "unit": "mm"}
